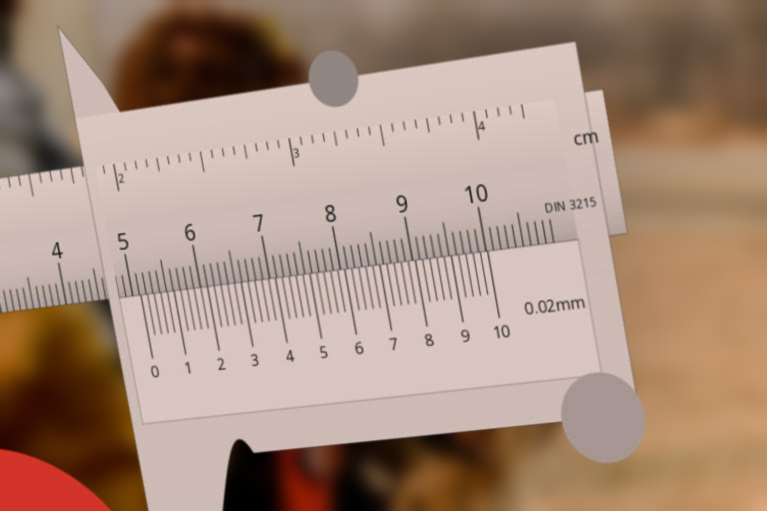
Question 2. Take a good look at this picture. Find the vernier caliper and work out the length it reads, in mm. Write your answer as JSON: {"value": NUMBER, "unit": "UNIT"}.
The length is {"value": 51.2, "unit": "mm"}
